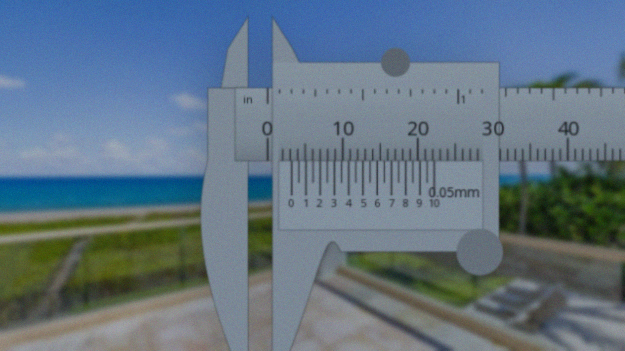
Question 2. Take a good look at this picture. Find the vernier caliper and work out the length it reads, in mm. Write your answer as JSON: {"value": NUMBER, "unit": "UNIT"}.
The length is {"value": 3.2, "unit": "mm"}
